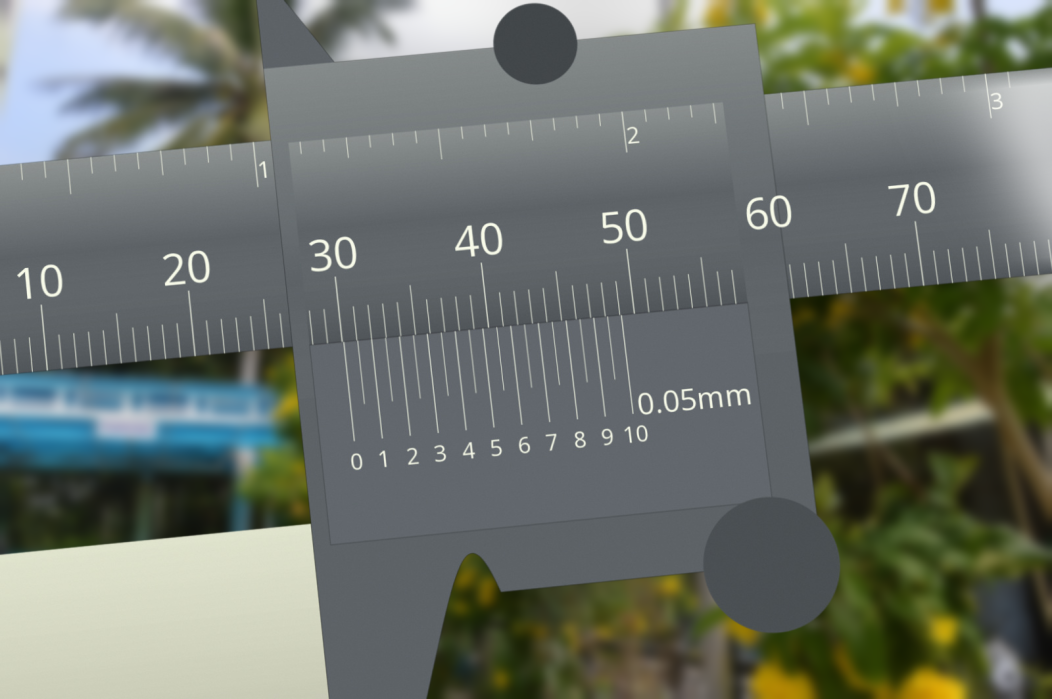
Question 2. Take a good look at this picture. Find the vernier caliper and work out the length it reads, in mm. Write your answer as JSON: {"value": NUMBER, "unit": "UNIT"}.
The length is {"value": 30.1, "unit": "mm"}
